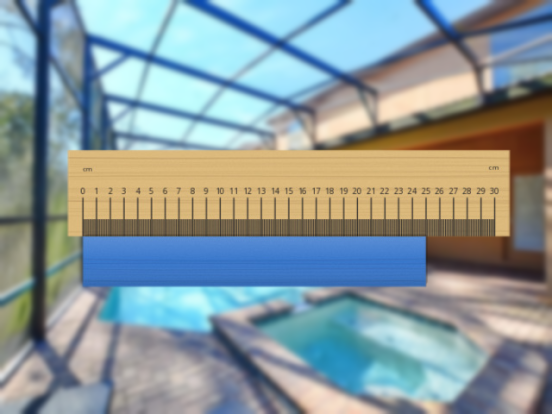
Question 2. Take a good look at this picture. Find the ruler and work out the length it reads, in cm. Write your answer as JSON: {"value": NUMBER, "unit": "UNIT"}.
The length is {"value": 25, "unit": "cm"}
